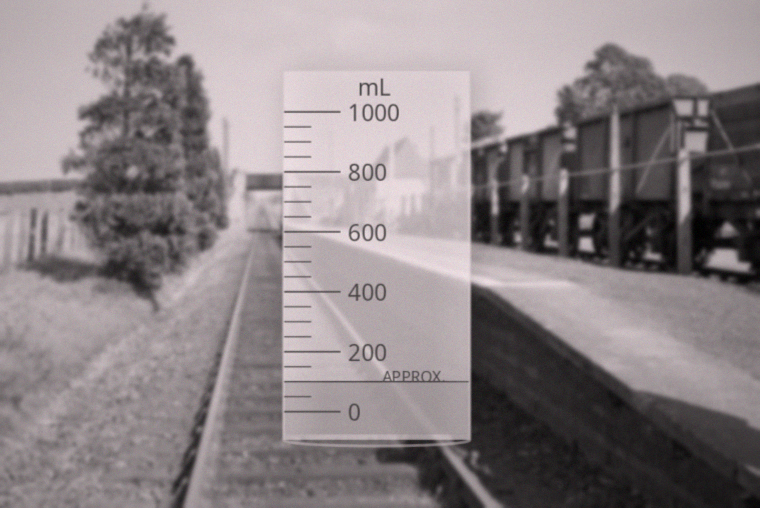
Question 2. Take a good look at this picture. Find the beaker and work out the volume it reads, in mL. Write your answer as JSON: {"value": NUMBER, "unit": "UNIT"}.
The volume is {"value": 100, "unit": "mL"}
